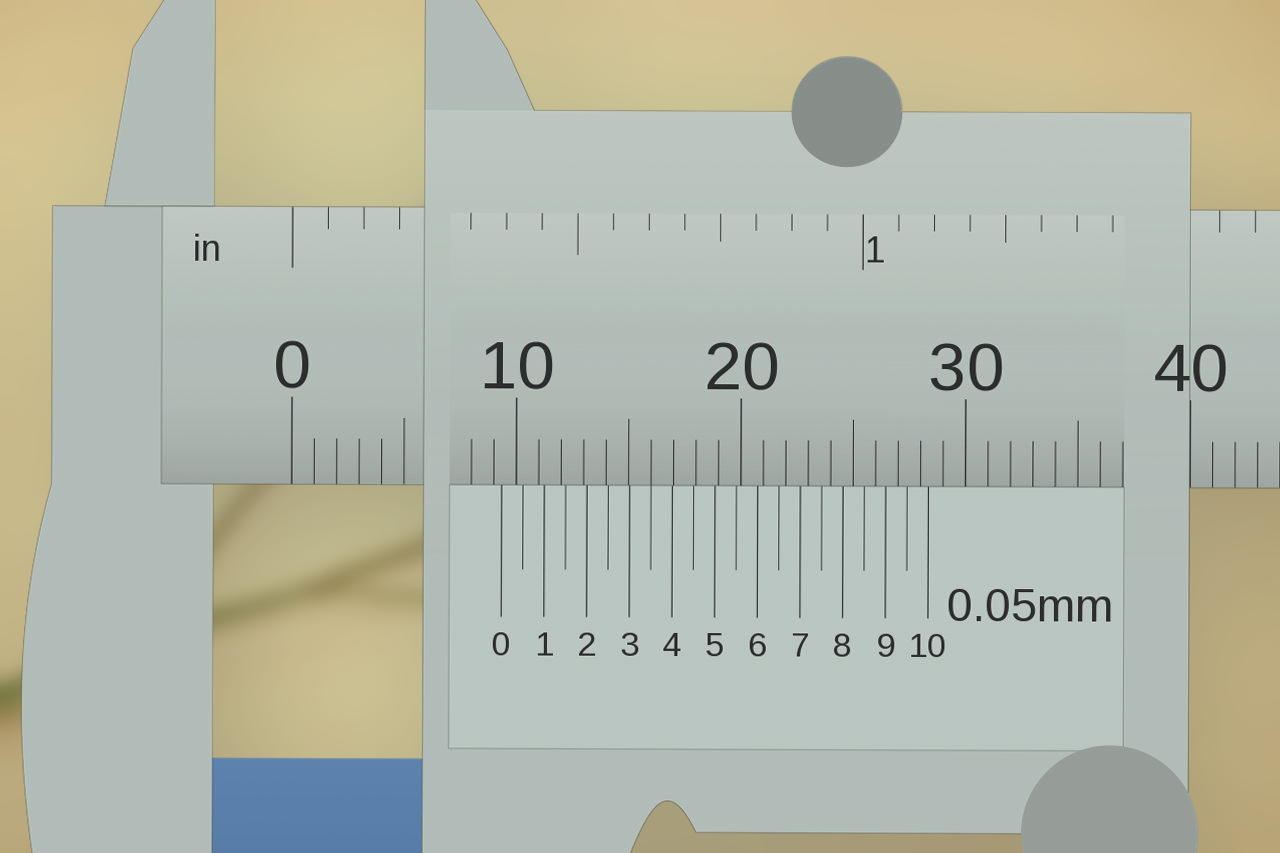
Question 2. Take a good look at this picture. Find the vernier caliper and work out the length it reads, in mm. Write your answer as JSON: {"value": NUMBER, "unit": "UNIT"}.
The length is {"value": 9.35, "unit": "mm"}
